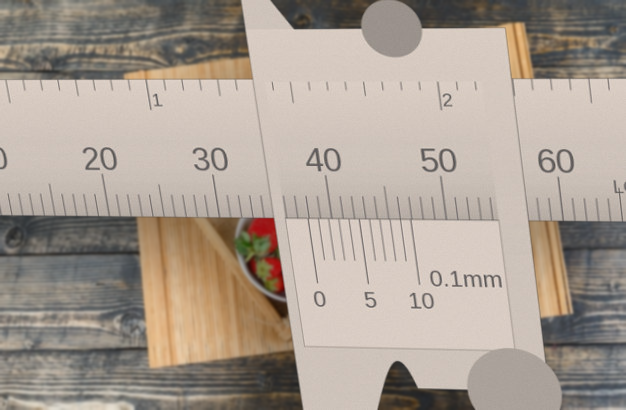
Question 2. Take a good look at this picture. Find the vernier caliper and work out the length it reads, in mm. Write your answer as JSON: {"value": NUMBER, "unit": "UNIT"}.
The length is {"value": 37.9, "unit": "mm"}
